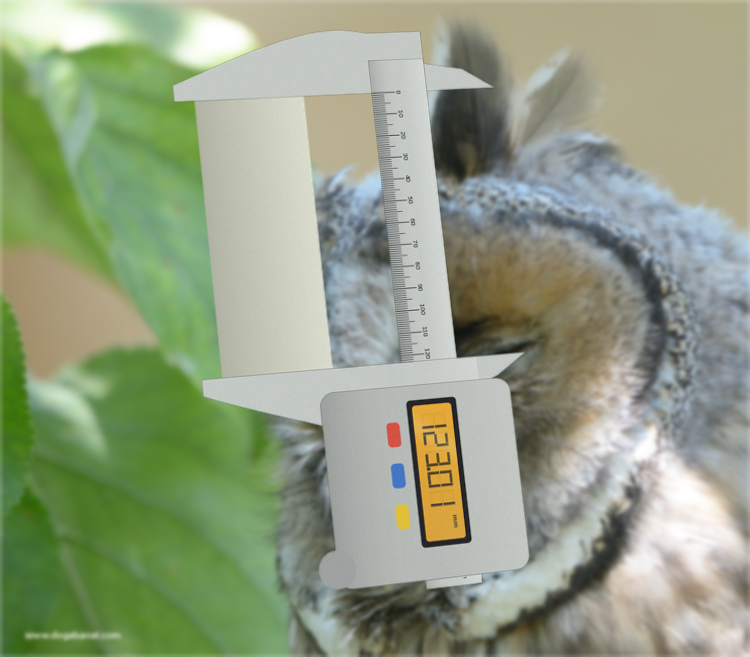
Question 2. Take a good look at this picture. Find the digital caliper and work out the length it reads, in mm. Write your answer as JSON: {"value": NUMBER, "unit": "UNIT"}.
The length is {"value": 123.01, "unit": "mm"}
